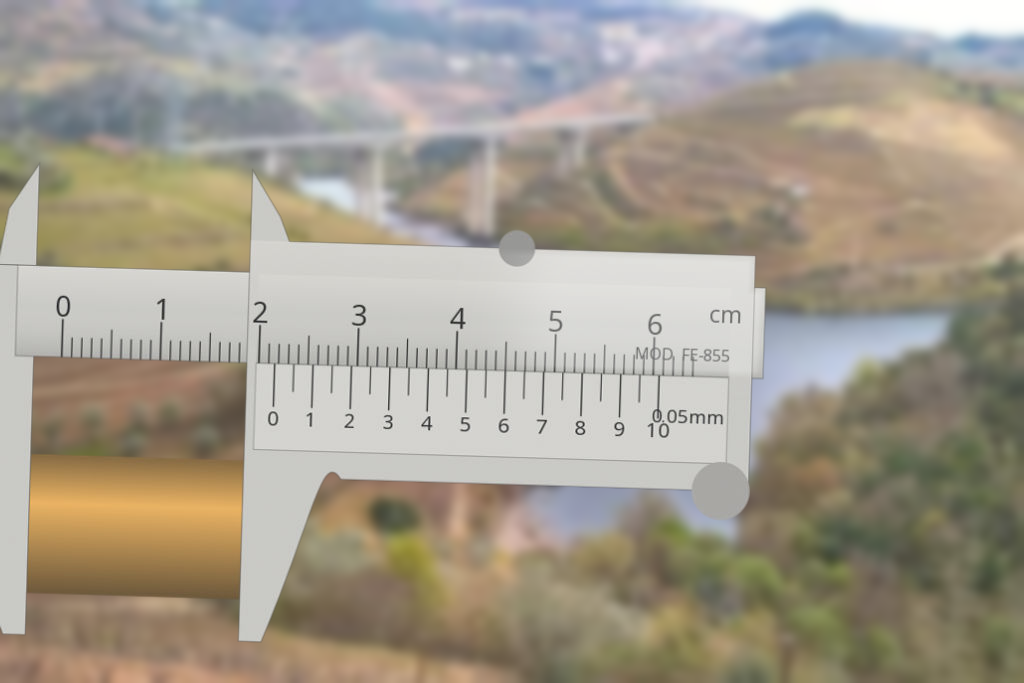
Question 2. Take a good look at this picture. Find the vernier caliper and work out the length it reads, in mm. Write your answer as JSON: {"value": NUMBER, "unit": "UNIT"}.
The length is {"value": 21.6, "unit": "mm"}
